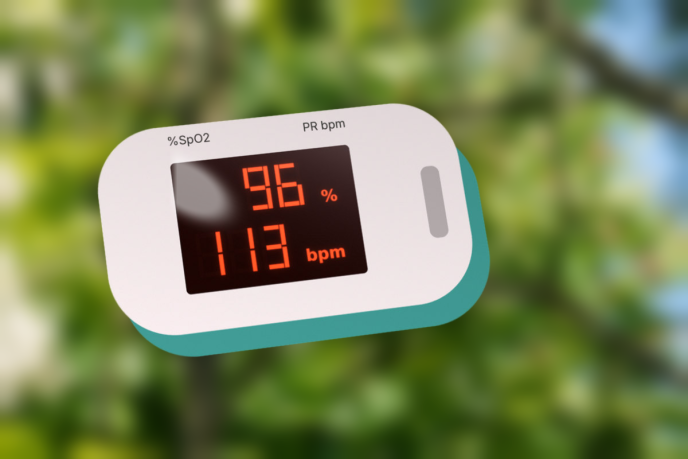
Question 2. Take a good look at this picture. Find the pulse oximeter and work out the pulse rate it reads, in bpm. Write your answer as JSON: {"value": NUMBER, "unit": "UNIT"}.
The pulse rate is {"value": 113, "unit": "bpm"}
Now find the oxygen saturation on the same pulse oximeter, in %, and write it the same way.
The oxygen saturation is {"value": 96, "unit": "%"}
